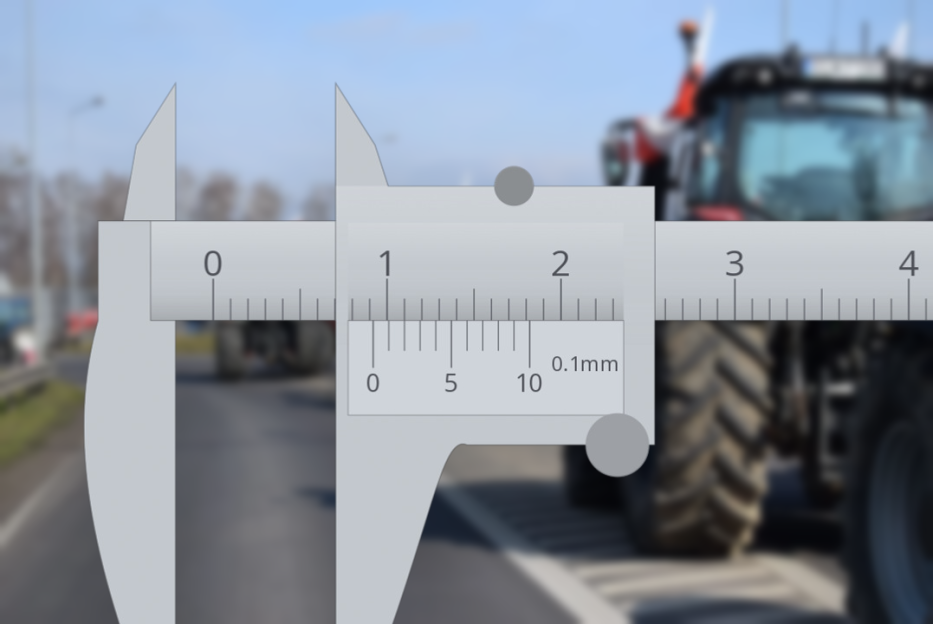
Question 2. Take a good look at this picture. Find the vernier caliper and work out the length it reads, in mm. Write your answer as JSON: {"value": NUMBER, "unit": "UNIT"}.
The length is {"value": 9.2, "unit": "mm"}
